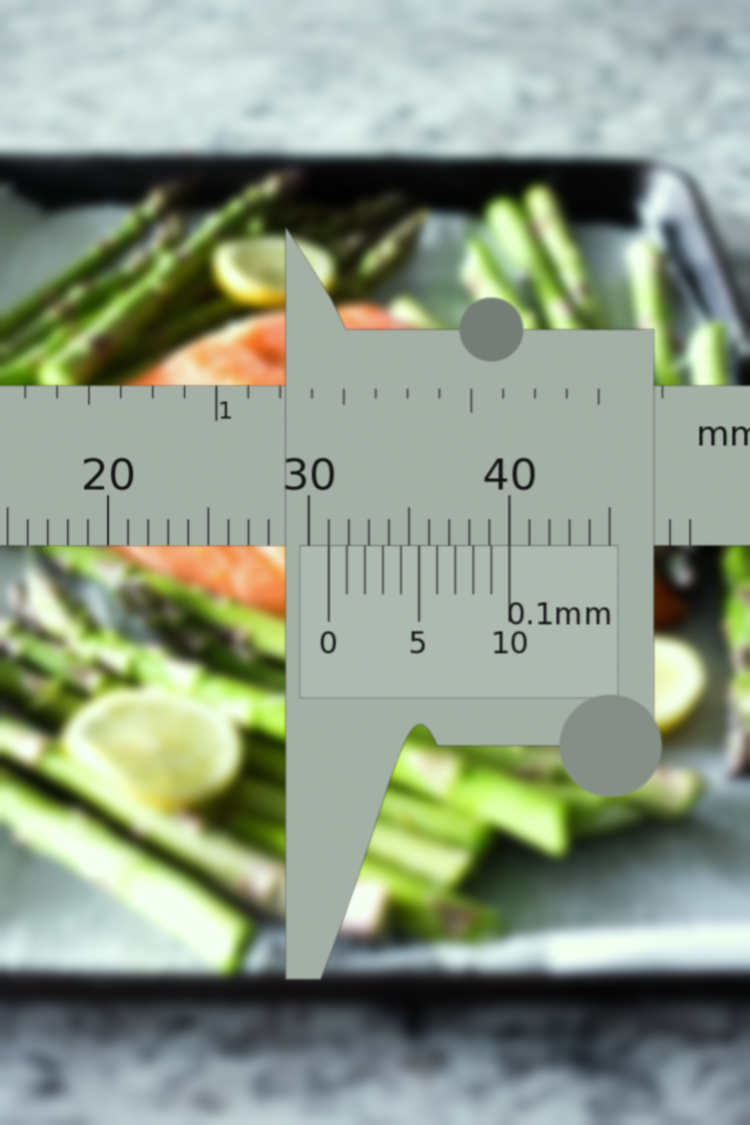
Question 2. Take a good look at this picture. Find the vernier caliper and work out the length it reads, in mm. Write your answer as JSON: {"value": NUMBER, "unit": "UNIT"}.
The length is {"value": 31.0, "unit": "mm"}
